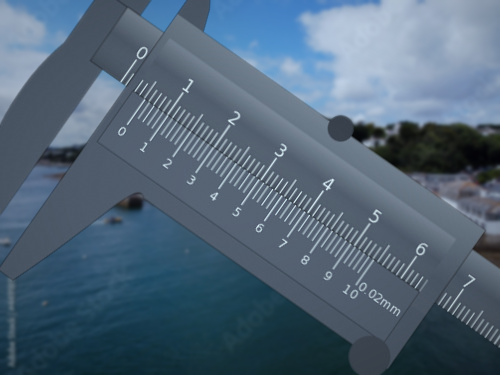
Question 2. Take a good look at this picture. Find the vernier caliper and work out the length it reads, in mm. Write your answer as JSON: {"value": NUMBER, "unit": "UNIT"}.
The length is {"value": 5.2, "unit": "mm"}
